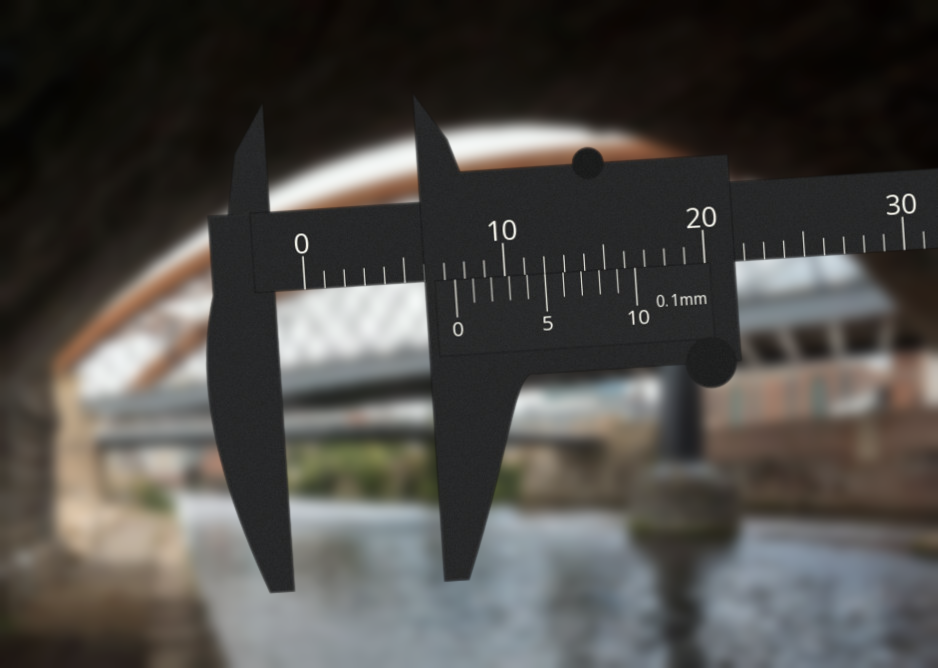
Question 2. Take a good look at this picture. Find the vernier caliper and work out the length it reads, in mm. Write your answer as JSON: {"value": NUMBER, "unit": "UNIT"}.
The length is {"value": 7.5, "unit": "mm"}
